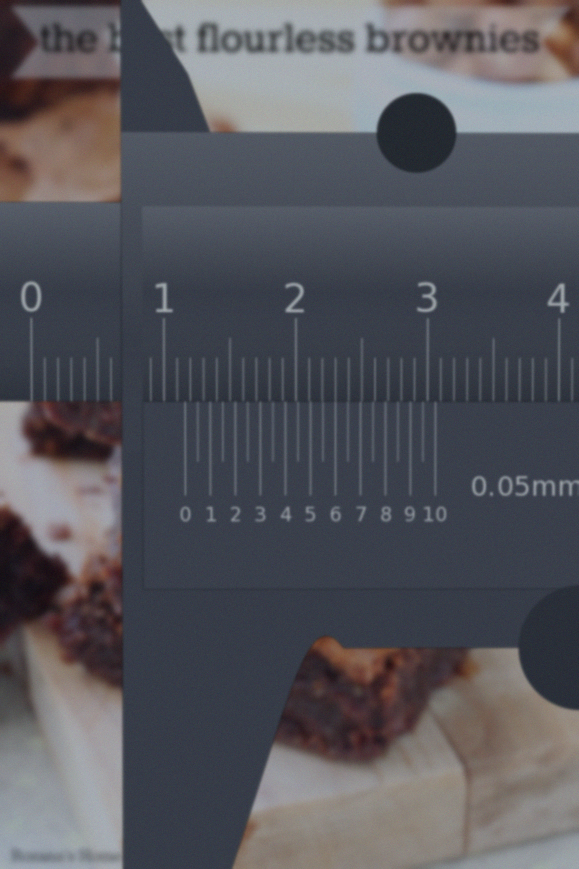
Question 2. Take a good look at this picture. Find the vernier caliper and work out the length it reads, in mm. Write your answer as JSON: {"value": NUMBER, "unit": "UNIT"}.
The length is {"value": 11.6, "unit": "mm"}
